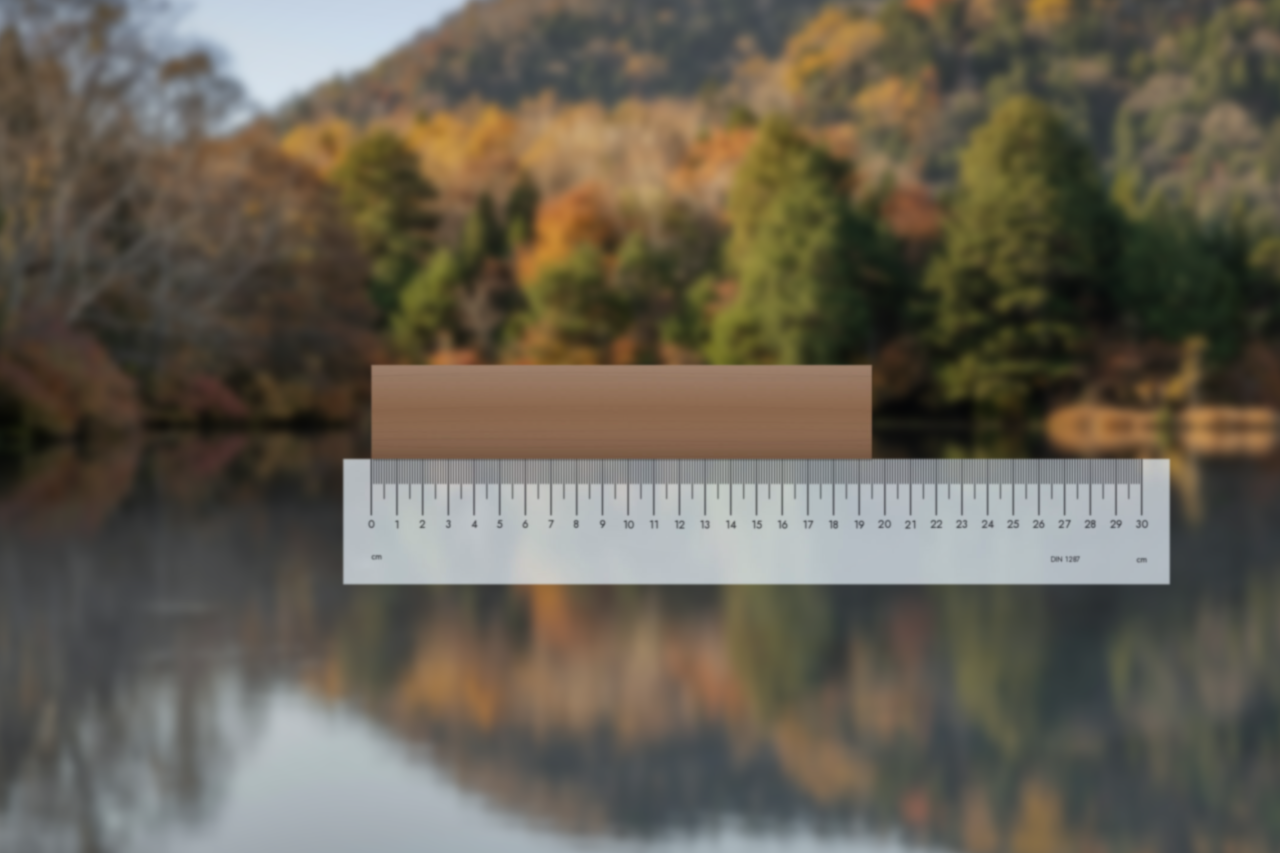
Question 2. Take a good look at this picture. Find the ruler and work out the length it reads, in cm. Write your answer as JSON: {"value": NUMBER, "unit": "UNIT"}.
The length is {"value": 19.5, "unit": "cm"}
